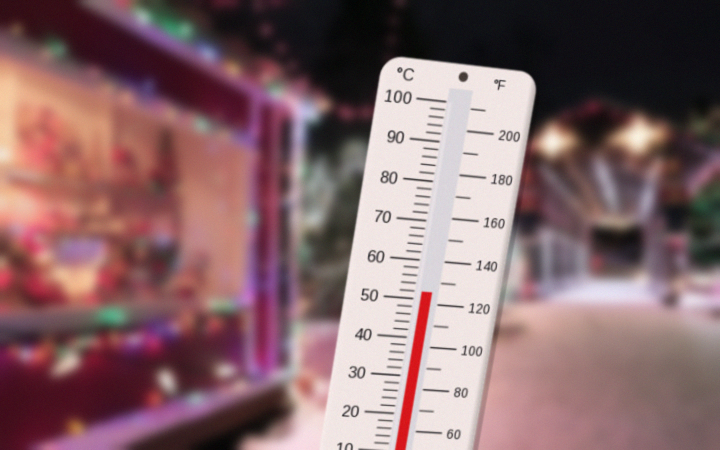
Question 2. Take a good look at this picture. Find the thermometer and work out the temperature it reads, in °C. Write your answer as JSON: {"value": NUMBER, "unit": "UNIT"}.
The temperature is {"value": 52, "unit": "°C"}
